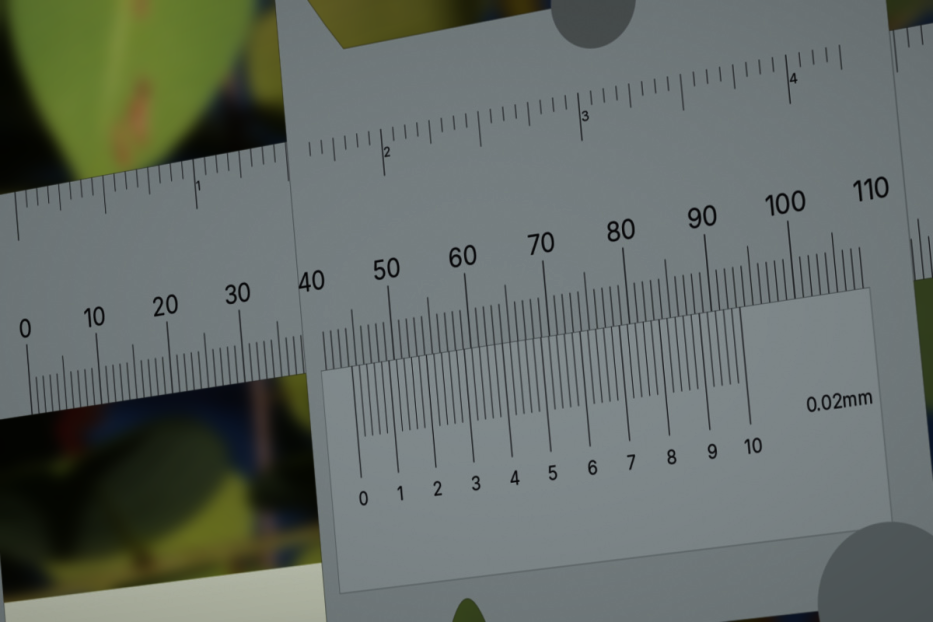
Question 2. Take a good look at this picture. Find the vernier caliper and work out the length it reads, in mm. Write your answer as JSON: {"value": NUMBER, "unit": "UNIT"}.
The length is {"value": 44.4, "unit": "mm"}
